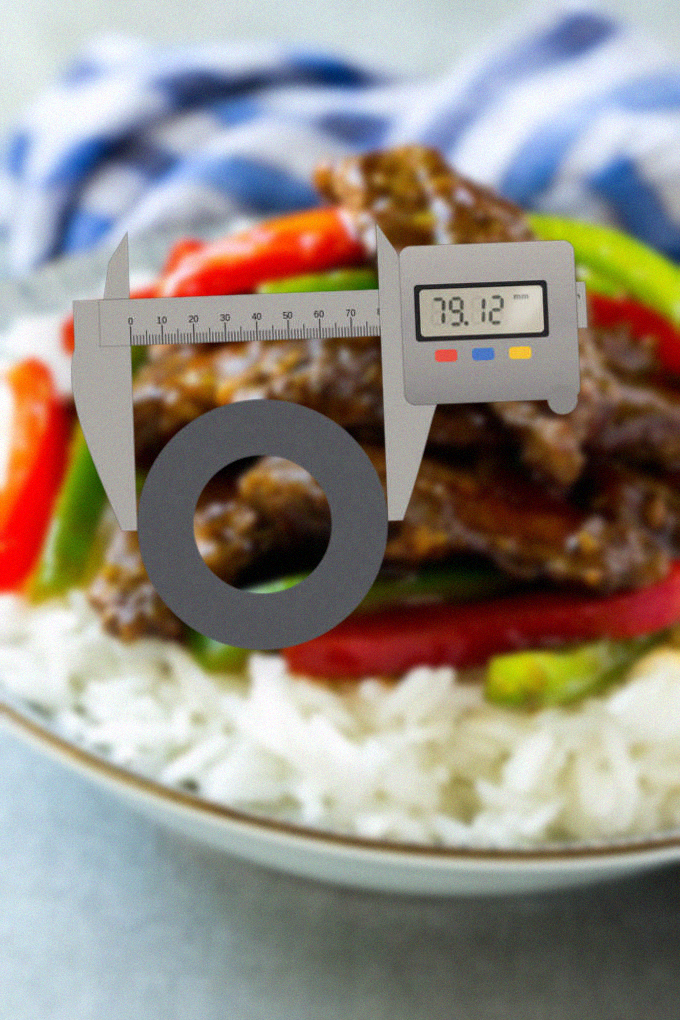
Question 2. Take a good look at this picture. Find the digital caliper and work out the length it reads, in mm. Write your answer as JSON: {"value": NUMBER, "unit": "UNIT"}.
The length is {"value": 79.12, "unit": "mm"}
